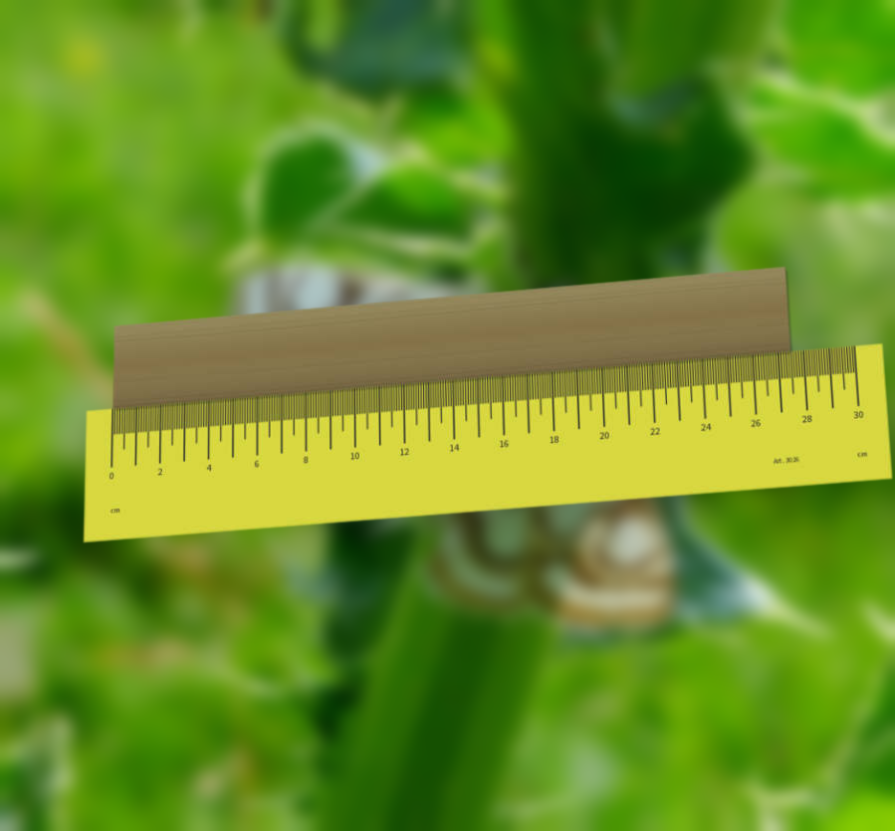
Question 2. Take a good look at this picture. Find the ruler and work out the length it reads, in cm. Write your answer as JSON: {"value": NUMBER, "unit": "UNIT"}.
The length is {"value": 27.5, "unit": "cm"}
